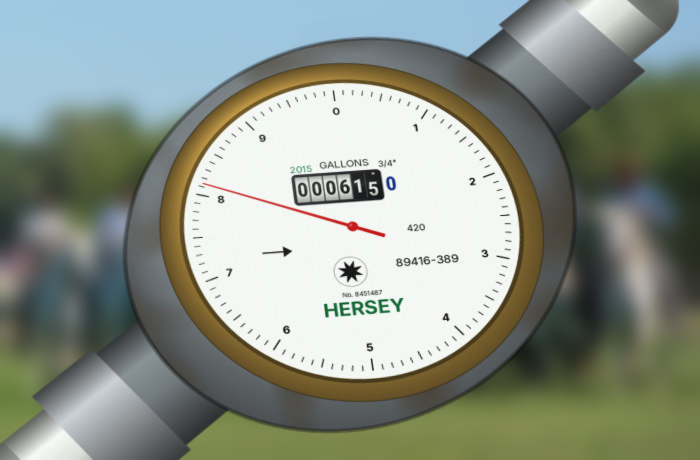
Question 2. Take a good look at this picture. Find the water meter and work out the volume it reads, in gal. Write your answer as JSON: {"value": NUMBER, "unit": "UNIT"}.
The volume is {"value": 6148.1, "unit": "gal"}
